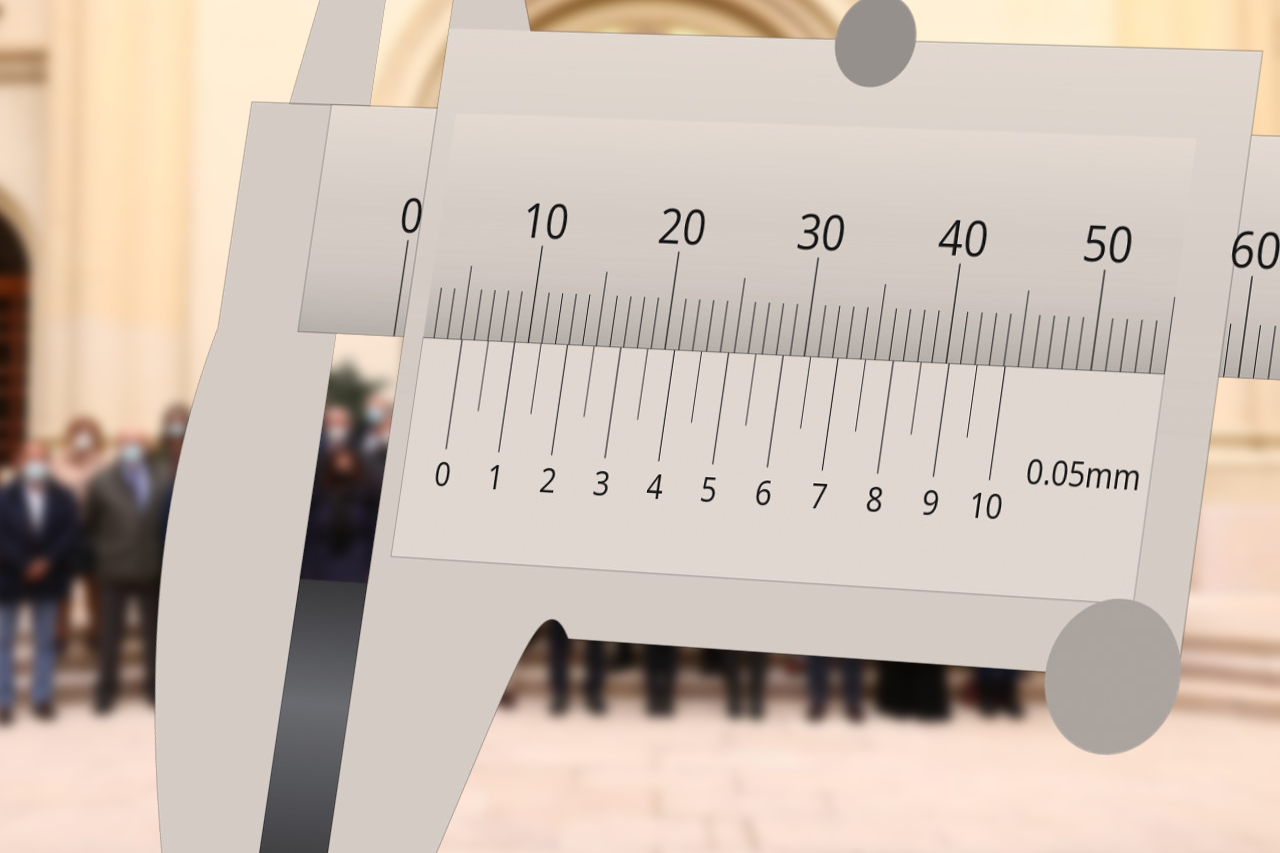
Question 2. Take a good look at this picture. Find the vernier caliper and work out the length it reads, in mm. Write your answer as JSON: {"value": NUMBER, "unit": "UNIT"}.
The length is {"value": 5.1, "unit": "mm"}
